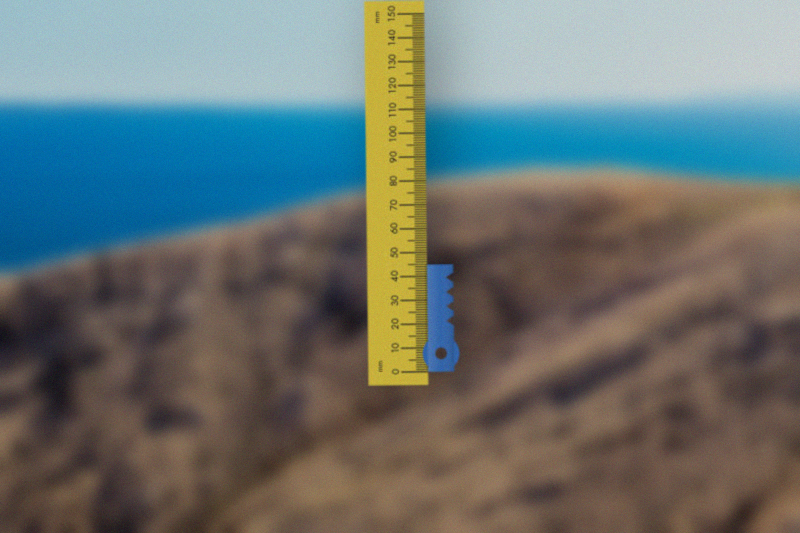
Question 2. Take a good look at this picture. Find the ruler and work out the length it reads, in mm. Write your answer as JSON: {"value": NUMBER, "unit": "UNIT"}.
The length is {"value": 45, "unit": "mm"}
